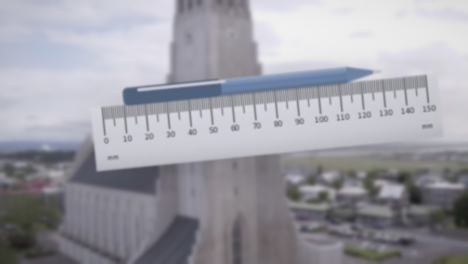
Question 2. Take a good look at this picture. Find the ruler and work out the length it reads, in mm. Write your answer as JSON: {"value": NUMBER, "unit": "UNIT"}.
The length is {"value": 120, "unit": "mm"}
